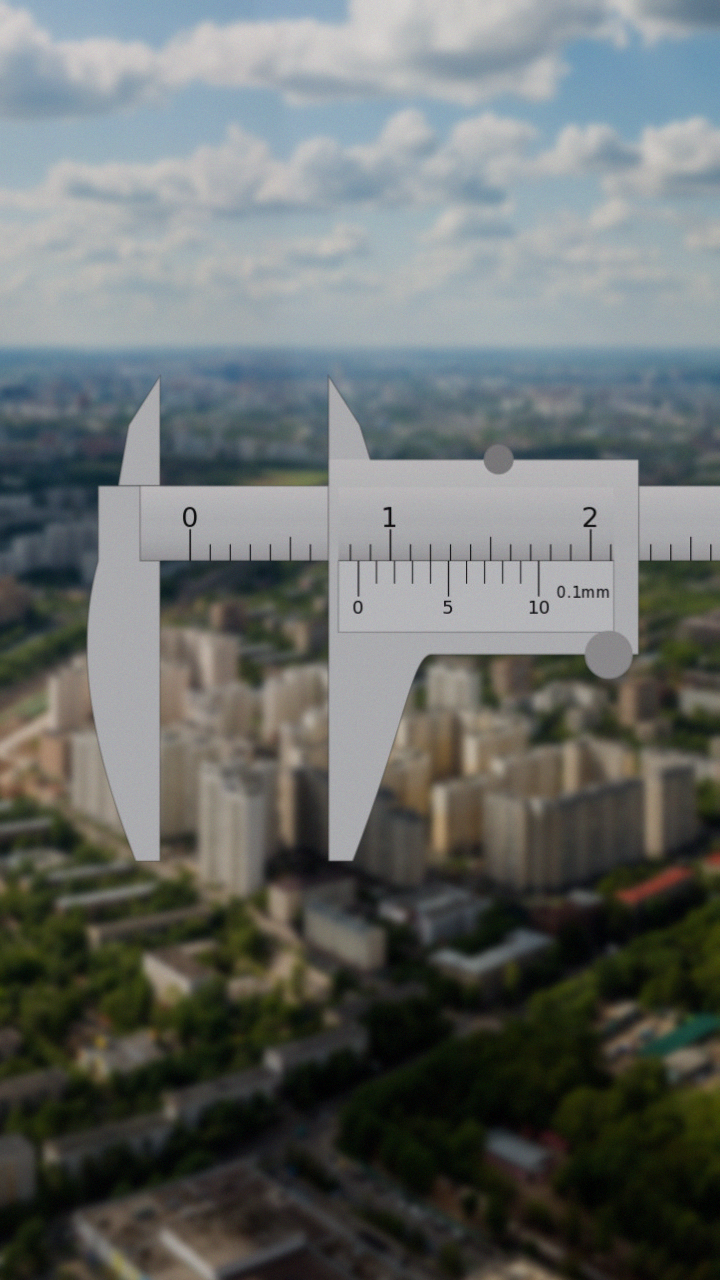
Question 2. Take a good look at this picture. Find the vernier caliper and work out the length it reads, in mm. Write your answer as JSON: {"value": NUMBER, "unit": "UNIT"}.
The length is {"value": 8.4, "unit": "mm"}
